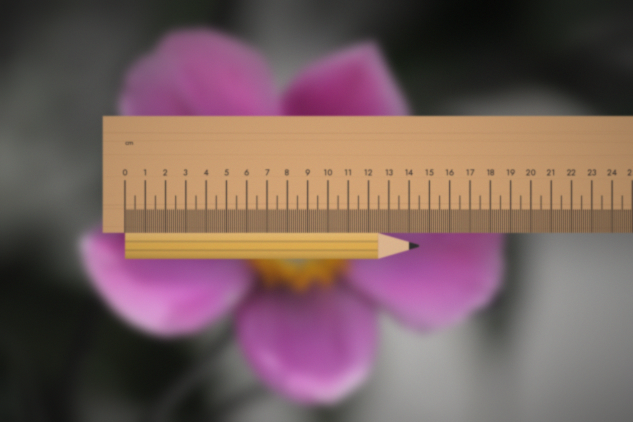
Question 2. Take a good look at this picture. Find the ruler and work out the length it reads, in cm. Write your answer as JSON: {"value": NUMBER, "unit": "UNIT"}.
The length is {"value": 14.5, "unit": "cm"}
